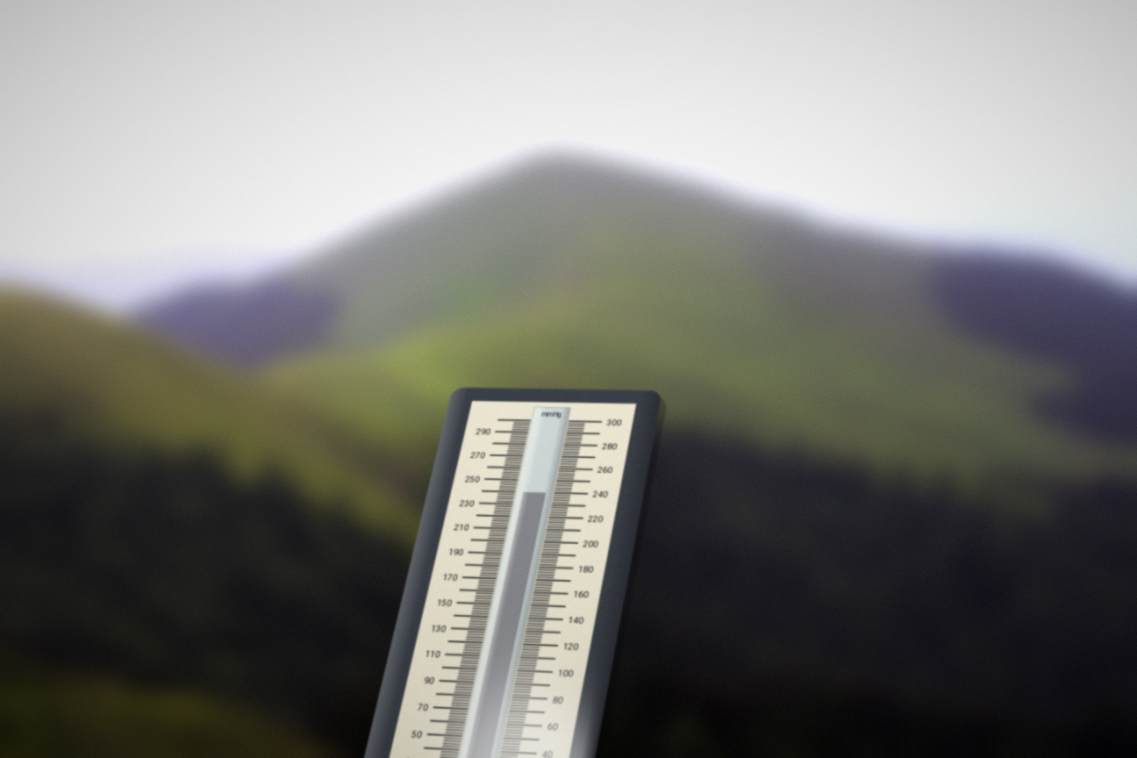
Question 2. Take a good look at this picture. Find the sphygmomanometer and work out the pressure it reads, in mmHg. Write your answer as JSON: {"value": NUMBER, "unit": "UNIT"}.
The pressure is {"value": 240, "unit": "mmHg"}
